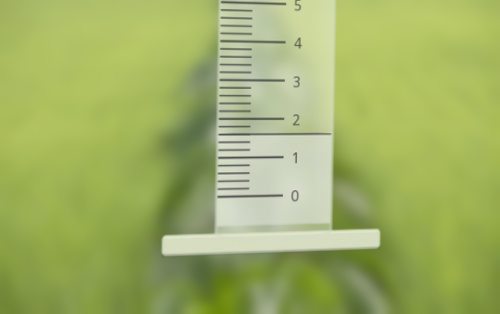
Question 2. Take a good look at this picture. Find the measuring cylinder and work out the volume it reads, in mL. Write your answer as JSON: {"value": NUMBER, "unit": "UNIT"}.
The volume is {"value": 1.6, "unit": "mL"}
